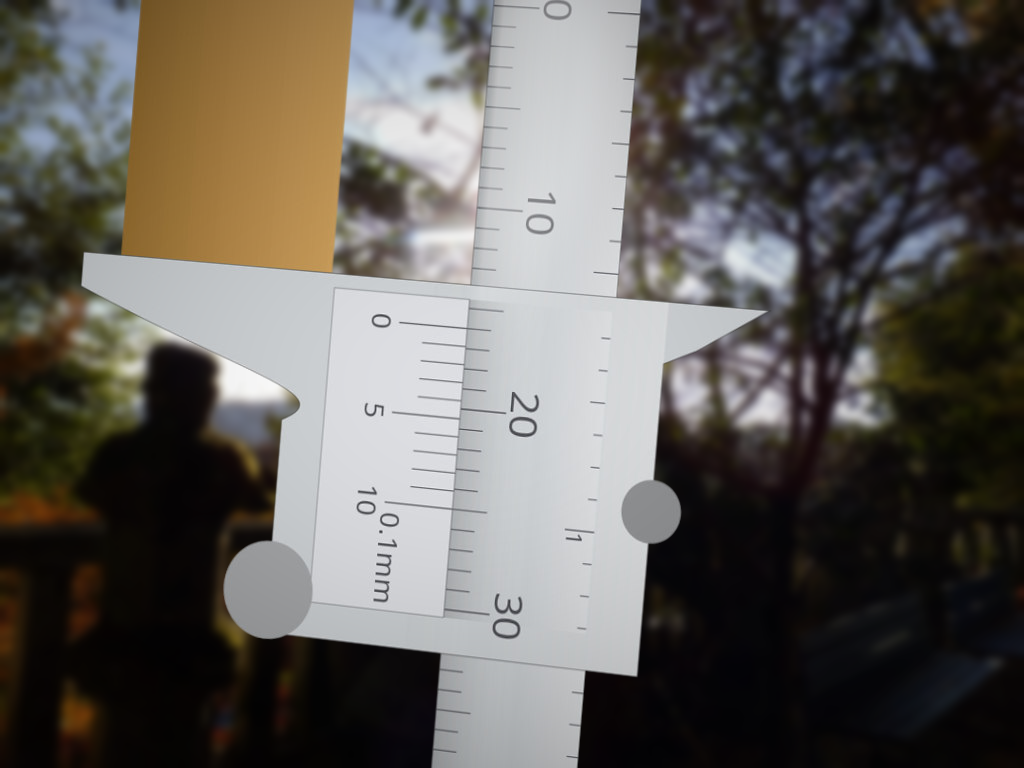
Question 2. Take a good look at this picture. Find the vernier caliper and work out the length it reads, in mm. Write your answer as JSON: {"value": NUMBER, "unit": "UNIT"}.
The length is {"value": 16.0, "unit": "mm"}
